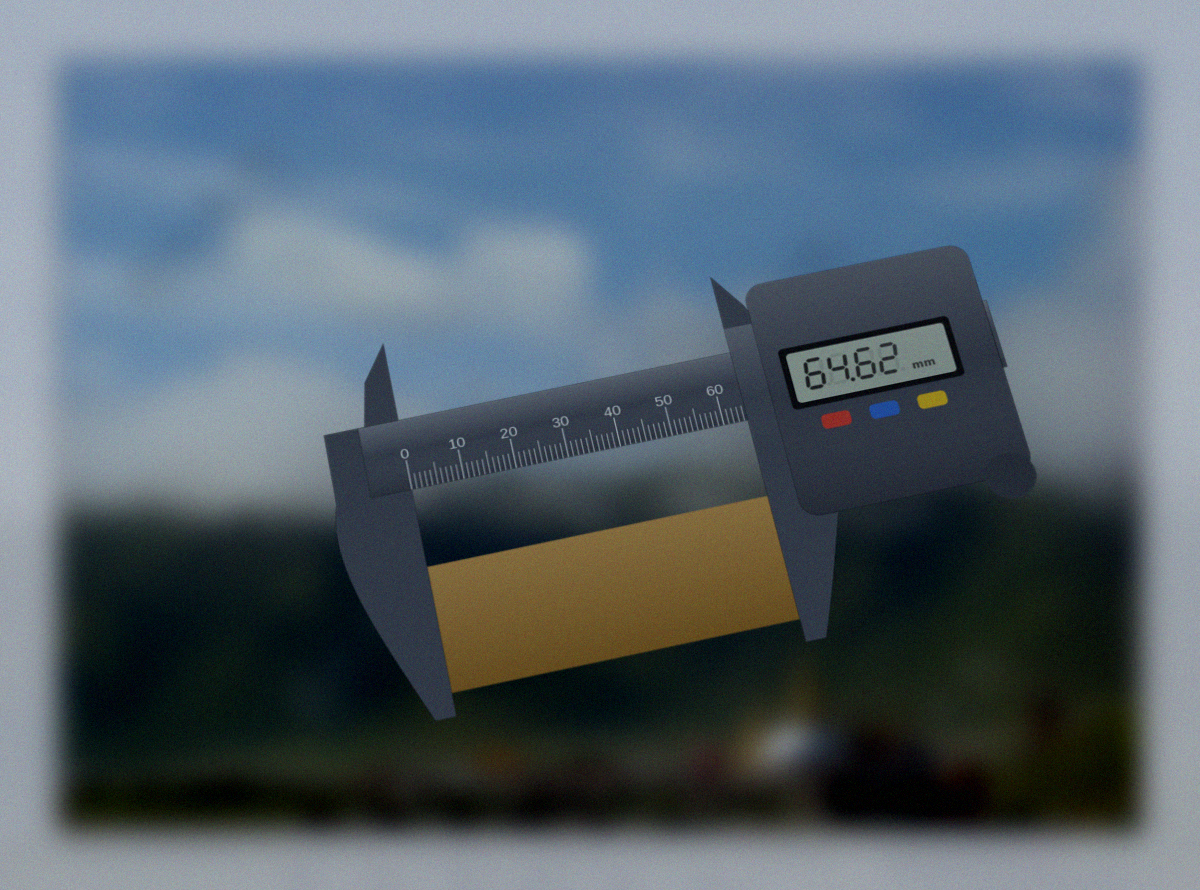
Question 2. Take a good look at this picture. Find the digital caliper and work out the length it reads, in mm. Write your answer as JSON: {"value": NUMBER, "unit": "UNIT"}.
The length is {"value": 64.62, "unit": "mm"}
